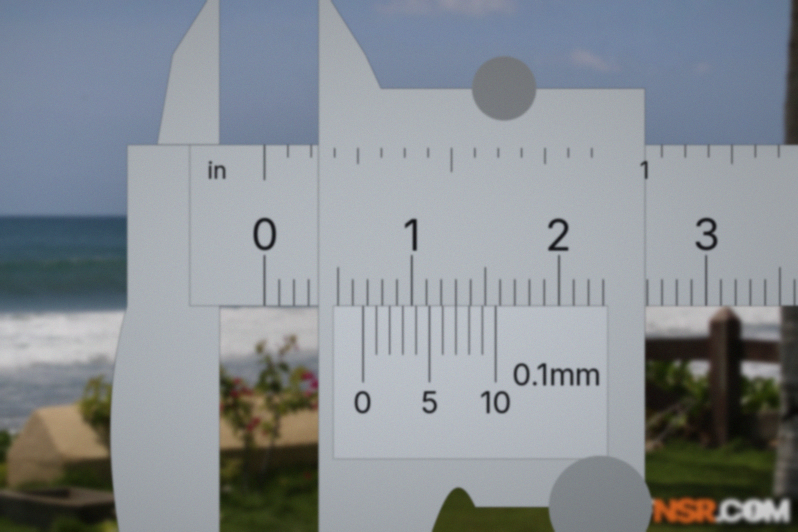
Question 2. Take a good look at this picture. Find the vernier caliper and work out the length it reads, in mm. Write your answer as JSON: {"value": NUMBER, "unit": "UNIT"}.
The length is {"value": 6.7, "unit": "mm"}
